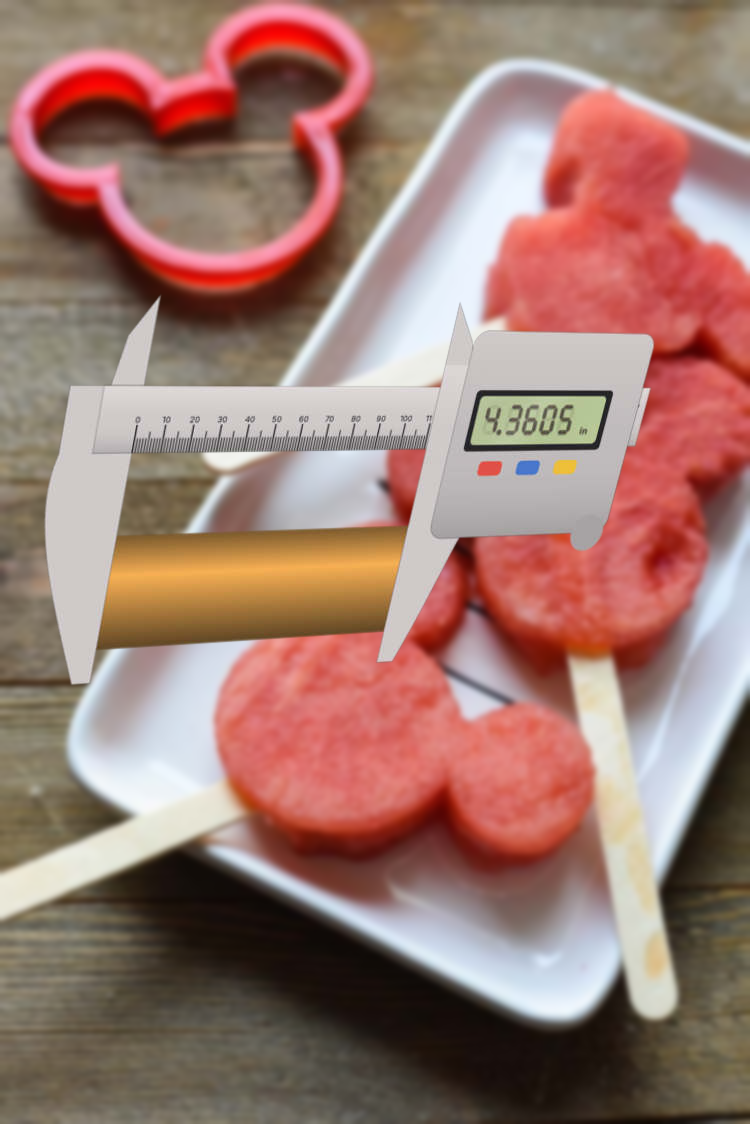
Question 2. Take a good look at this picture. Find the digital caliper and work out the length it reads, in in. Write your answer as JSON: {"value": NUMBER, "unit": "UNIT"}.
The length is {"value": 4.3605, "unit": "in"}
